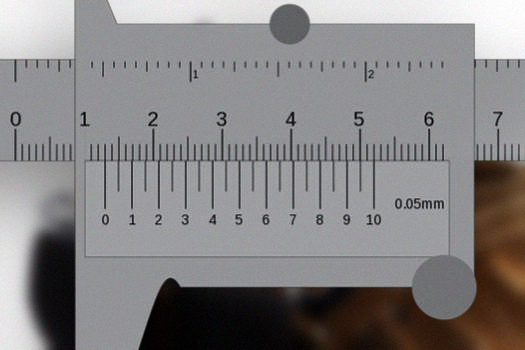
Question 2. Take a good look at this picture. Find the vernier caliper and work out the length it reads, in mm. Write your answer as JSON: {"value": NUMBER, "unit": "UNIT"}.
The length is {"value": 13.0, "unit": "mm"}
